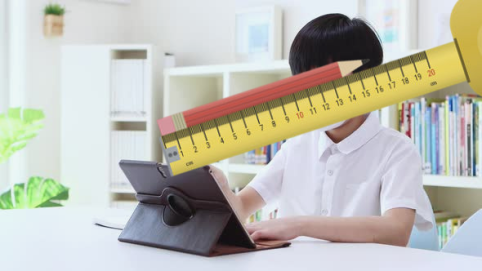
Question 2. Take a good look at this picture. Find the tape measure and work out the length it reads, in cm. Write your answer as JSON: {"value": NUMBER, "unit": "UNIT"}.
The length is {"value": 16, "unit": "cm"}
